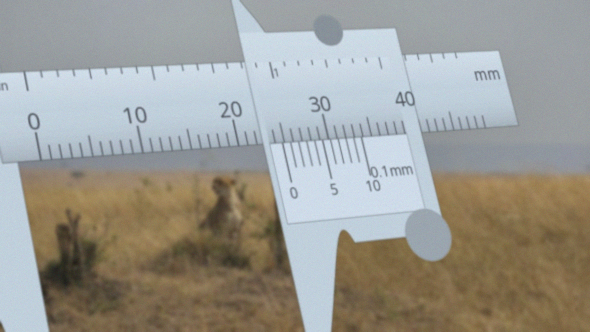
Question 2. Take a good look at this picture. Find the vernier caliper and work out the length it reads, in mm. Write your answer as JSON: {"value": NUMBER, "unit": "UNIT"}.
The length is {"value": 24.8, "unit": "mm"}
